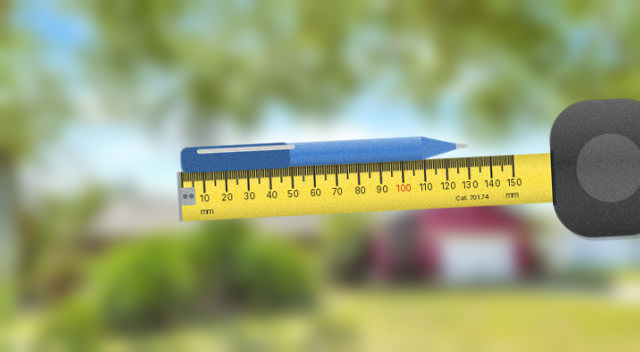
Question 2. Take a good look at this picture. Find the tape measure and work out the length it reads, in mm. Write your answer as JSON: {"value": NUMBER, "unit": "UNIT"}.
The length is {"value": 130, "unit": "mm"}
